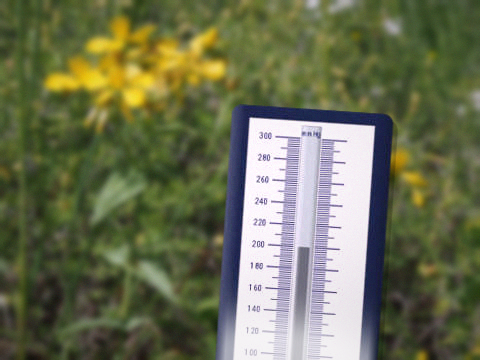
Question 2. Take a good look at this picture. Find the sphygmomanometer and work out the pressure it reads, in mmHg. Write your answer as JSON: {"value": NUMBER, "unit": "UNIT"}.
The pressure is {"value": 200, "unit": "mmHg"}
